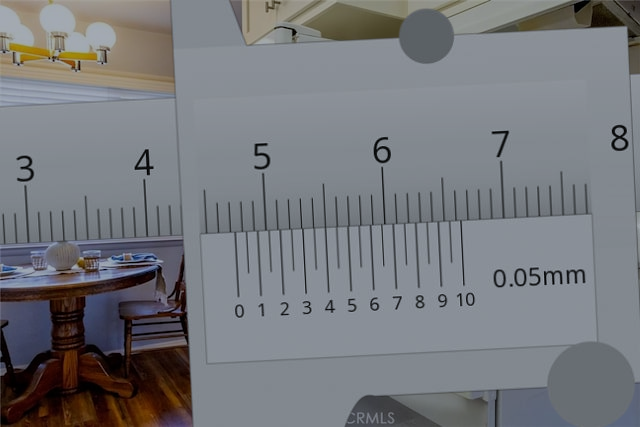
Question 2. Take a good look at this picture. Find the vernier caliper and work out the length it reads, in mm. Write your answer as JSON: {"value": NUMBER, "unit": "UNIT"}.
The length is {"value": 47.4, "unit": "mm"}
